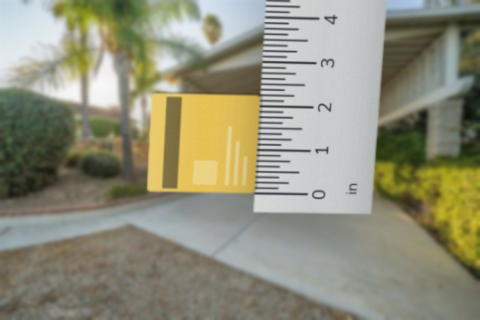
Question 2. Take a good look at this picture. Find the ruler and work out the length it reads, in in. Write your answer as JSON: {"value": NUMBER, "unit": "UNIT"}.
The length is {"value": 2.25, "unit": "in"}
